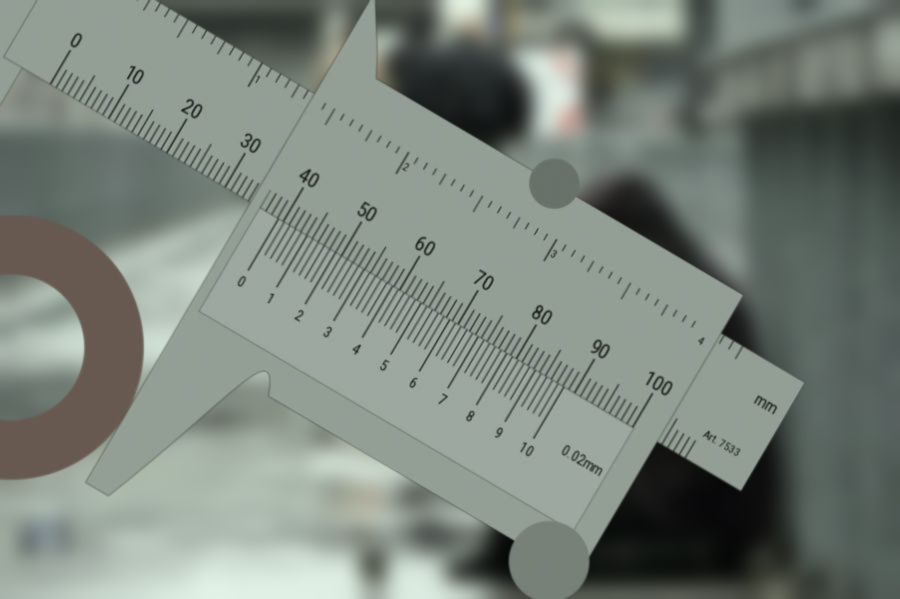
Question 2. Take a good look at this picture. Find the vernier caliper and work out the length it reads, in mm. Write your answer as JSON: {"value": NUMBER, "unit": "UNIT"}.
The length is {"value": 39.2, "unit": "mm"}
